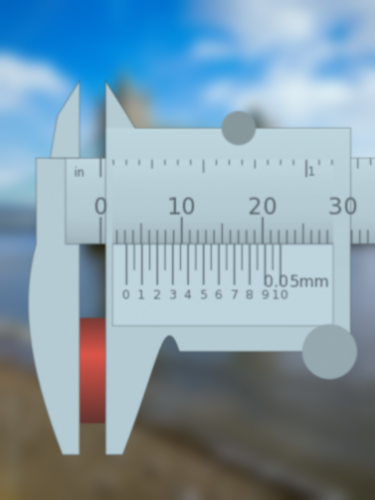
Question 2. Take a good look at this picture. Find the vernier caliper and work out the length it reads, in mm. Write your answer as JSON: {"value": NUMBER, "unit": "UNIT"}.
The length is {"value": 3.2, "unit": "mm"}
